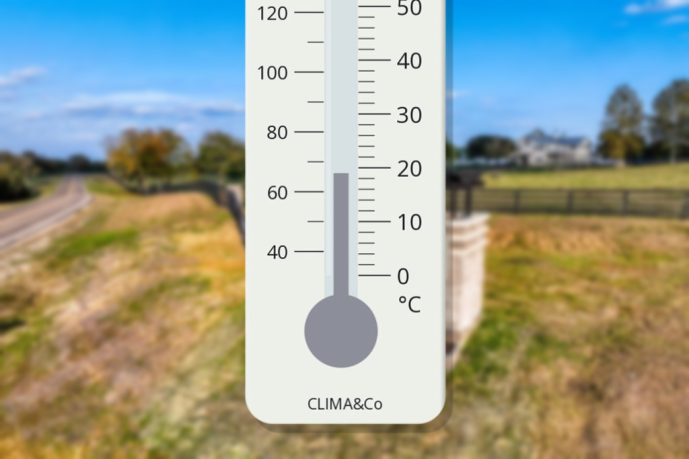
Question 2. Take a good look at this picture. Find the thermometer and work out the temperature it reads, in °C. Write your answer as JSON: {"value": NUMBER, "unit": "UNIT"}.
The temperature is {"value": 19, "unit": "°C"}
